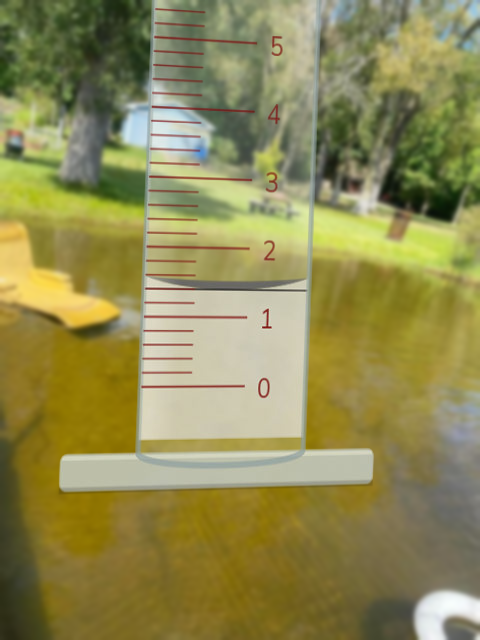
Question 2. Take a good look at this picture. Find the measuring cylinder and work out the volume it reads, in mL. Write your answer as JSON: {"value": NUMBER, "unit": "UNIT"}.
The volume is {"value": 1.4, "unit": "mL"}
